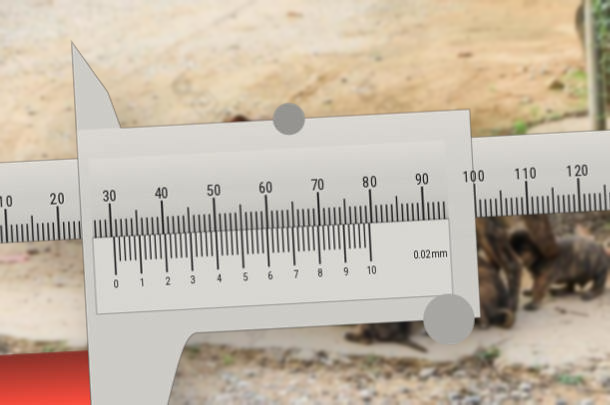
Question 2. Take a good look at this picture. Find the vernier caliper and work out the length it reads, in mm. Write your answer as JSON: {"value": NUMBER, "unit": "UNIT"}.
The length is {"value": 30.5, "unit": "mm"}
